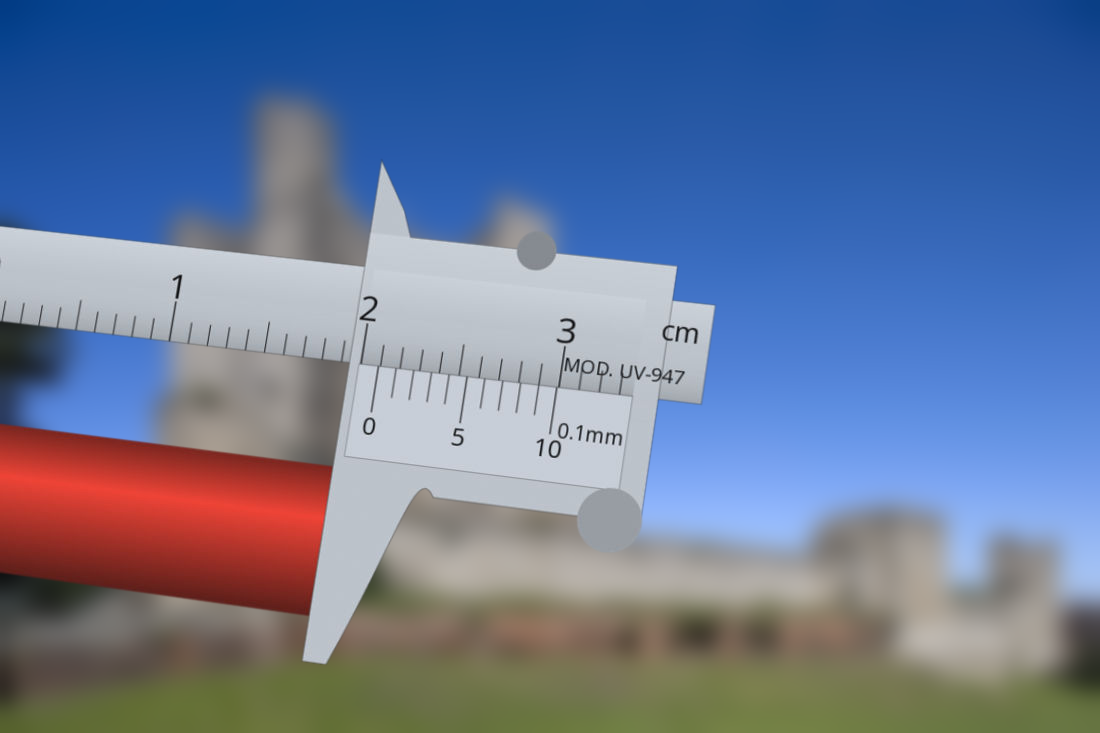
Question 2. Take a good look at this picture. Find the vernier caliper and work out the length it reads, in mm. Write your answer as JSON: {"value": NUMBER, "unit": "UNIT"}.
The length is {"value": 20.9, "unit": "mm"}
